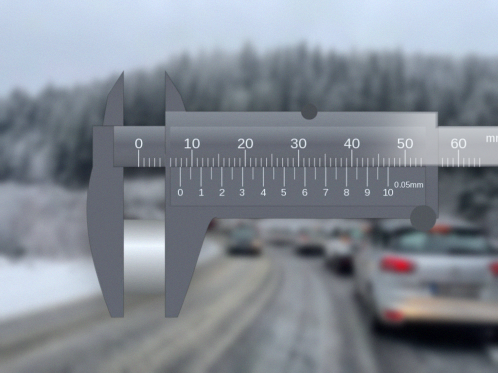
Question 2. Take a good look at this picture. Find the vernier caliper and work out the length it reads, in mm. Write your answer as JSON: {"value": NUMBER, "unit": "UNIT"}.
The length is {"value": 7.8, "unit": "mm"}
